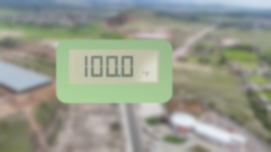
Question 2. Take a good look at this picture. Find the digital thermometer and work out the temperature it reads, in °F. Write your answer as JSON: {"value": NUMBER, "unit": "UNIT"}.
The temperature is {"value": 100.0, "unit": "°F"}
